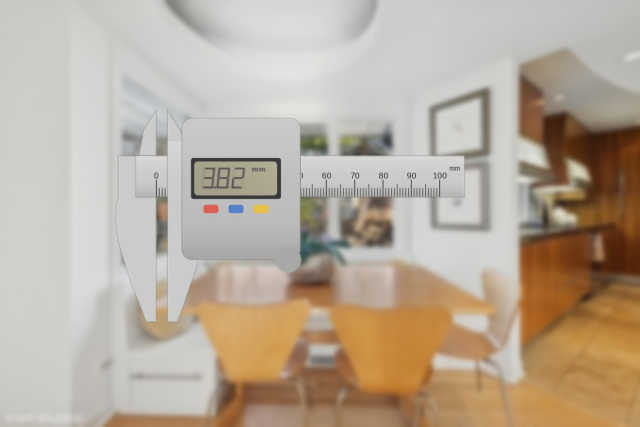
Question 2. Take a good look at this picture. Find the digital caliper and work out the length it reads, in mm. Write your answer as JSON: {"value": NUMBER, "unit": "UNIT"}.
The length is {"value": 3.82, "unit": "mm"}
